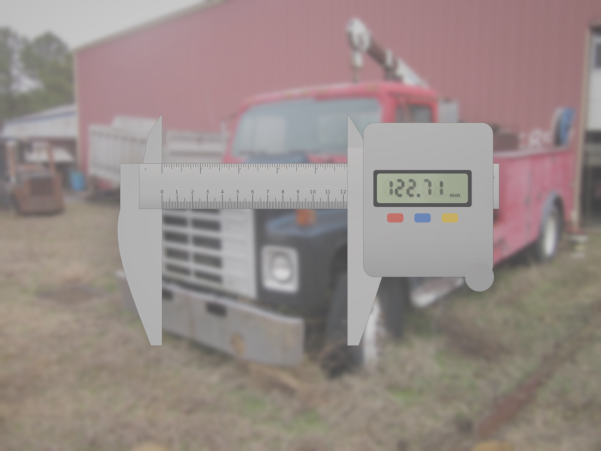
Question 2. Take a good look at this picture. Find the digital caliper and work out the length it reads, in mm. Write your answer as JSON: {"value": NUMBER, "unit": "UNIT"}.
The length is {"value": 122.71, "unit": "mm"}
